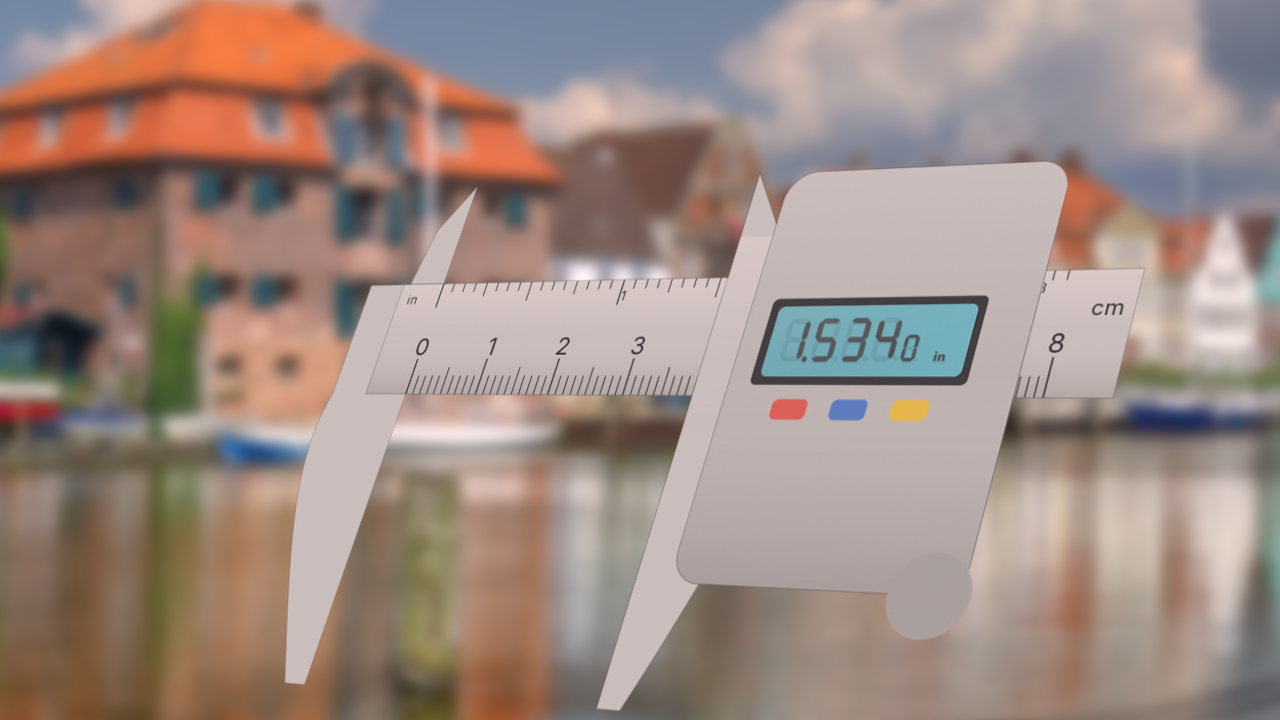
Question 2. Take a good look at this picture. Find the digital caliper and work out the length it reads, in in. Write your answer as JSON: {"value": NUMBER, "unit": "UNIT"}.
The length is {"value": 1.5340, "unit": "in"}
